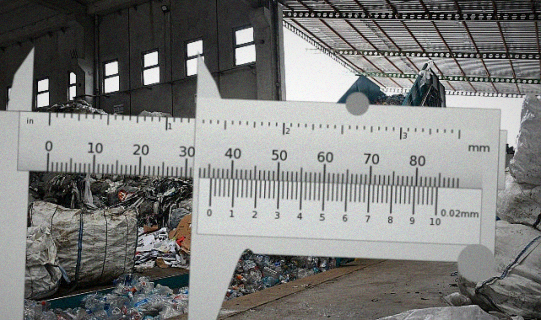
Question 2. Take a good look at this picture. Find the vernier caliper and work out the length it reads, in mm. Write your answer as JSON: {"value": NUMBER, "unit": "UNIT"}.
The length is {"value": 35.5, "unit": "mm"}
